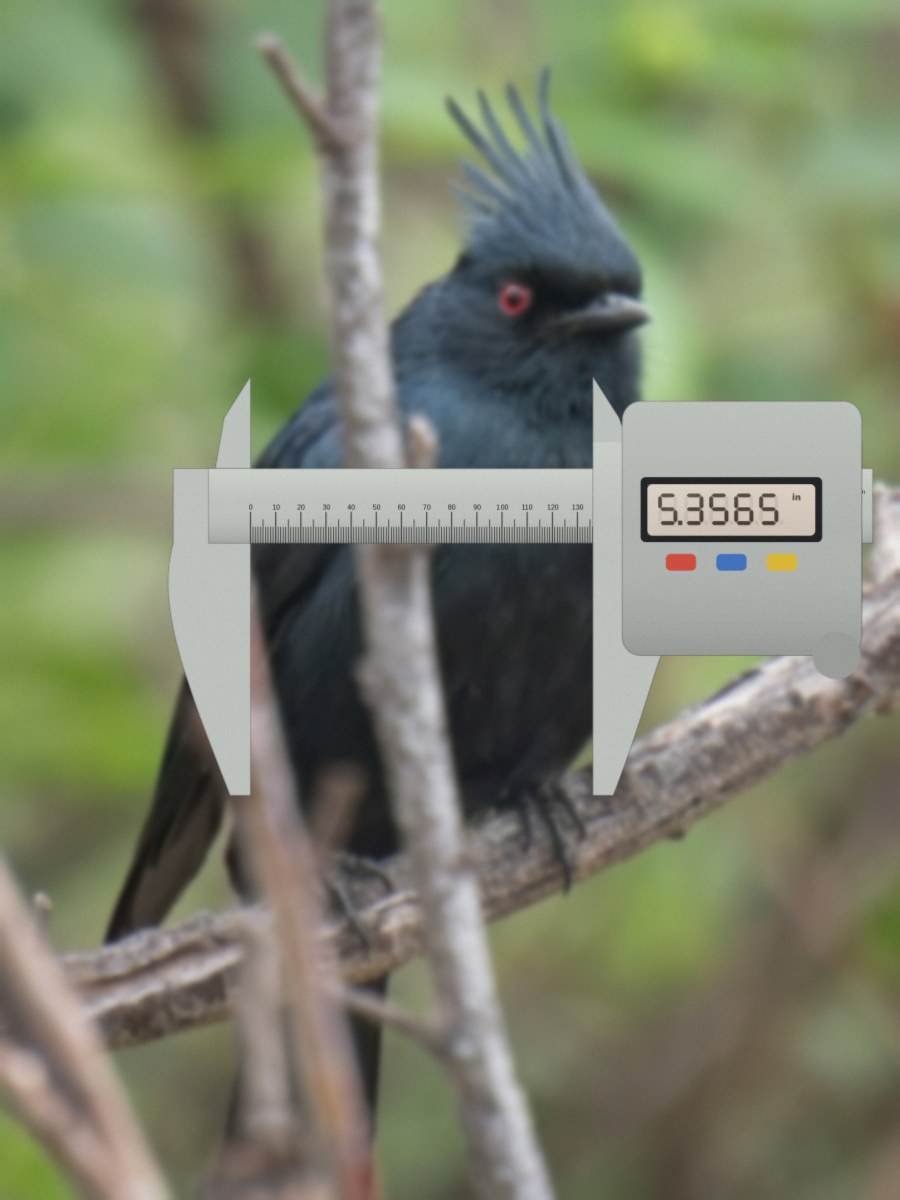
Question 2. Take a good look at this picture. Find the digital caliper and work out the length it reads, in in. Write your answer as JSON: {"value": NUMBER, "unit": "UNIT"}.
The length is {"value": 5.3565, "unit": "in"}
